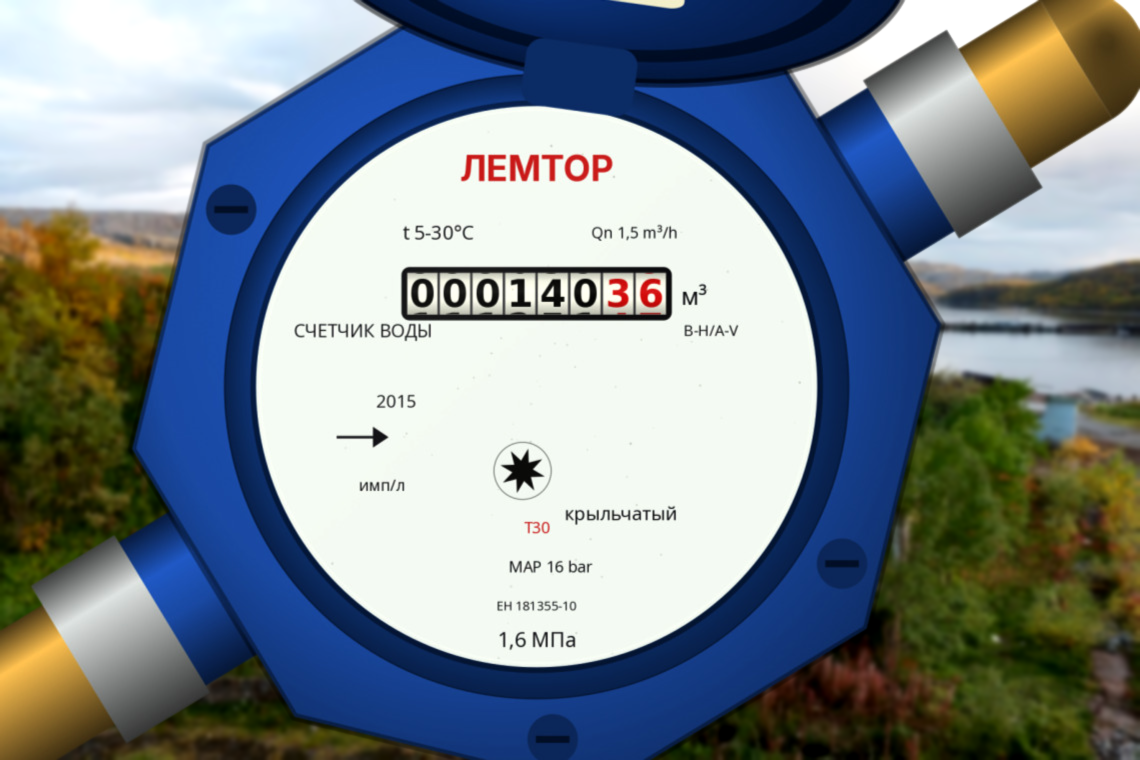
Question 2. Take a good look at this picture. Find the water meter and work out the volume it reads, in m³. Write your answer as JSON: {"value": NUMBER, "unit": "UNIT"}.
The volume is {"value": 140.36, "unit": "m³"}
